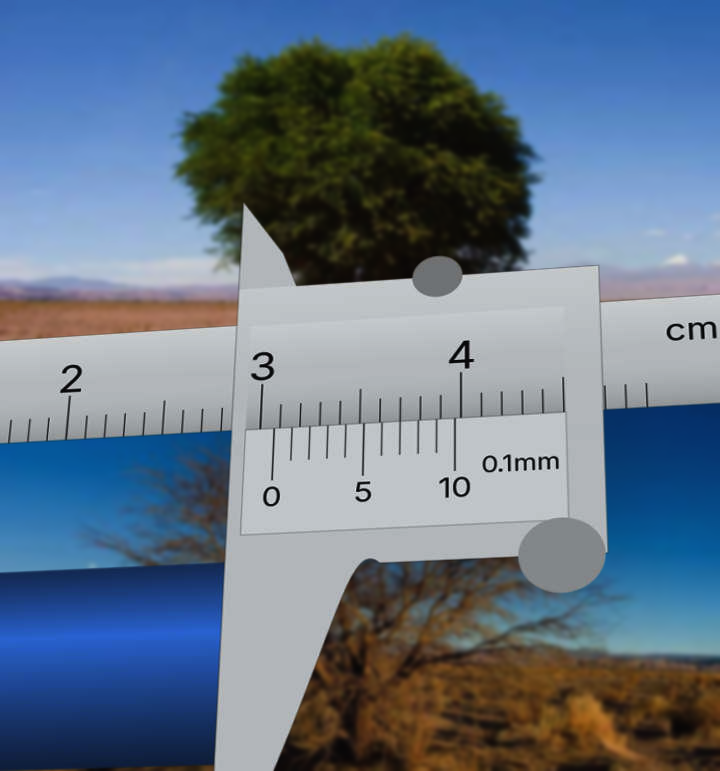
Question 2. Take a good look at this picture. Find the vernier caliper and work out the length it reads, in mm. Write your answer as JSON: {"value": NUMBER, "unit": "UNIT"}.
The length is {"value": 30.7, "unit": "mm"}
